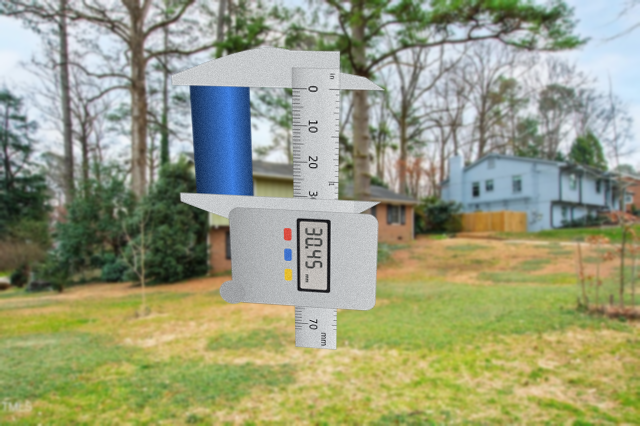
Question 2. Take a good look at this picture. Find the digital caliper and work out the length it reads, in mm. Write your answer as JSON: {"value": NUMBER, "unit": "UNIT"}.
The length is {"value": 30.45, "unit": "mm"}
